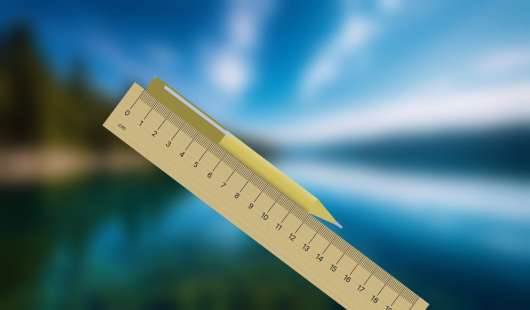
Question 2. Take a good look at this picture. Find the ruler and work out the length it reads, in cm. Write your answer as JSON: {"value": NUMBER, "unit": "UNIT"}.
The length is {"value": 14, "unit": "cm"}
